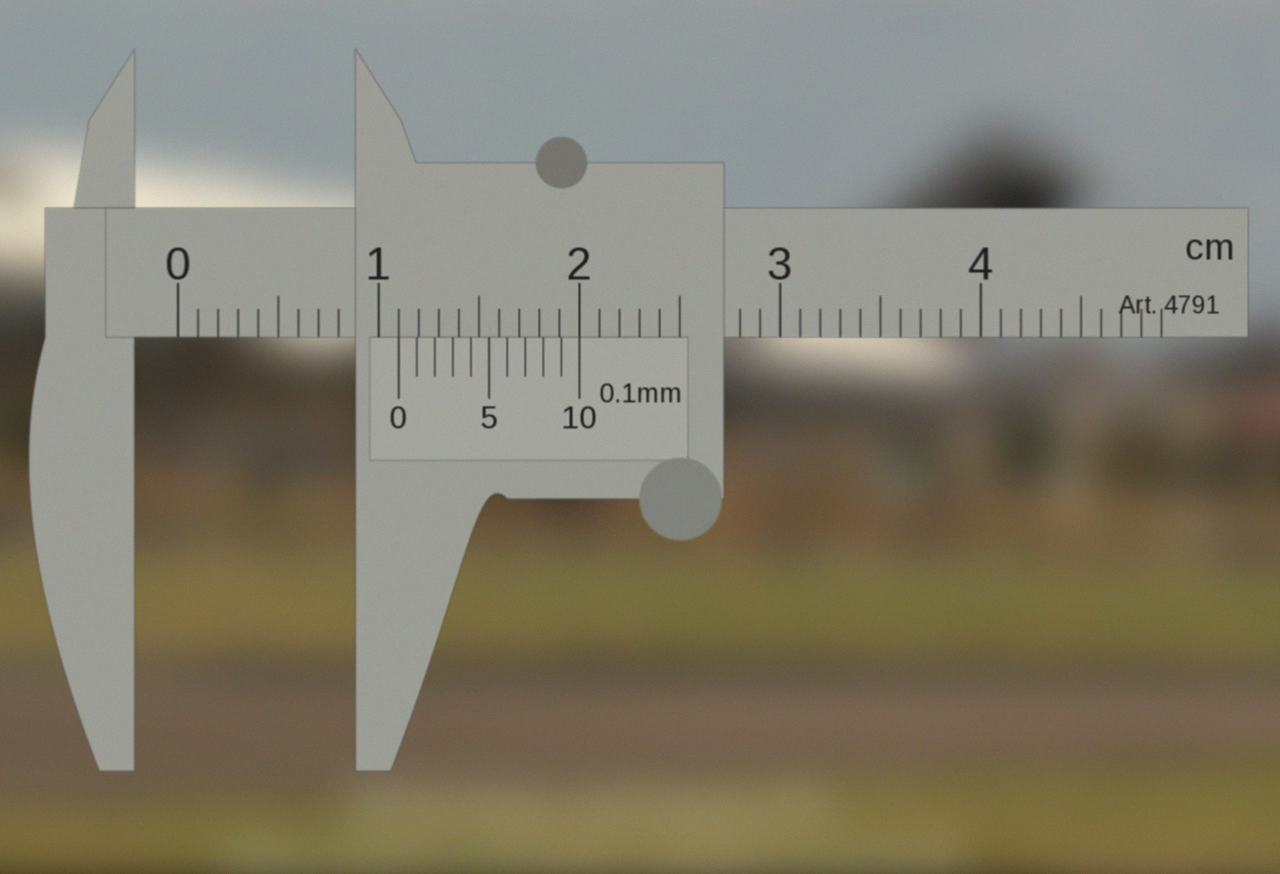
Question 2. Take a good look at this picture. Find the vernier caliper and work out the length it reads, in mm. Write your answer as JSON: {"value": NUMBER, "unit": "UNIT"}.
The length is {"value": 11.0, "unit": "mm"}
